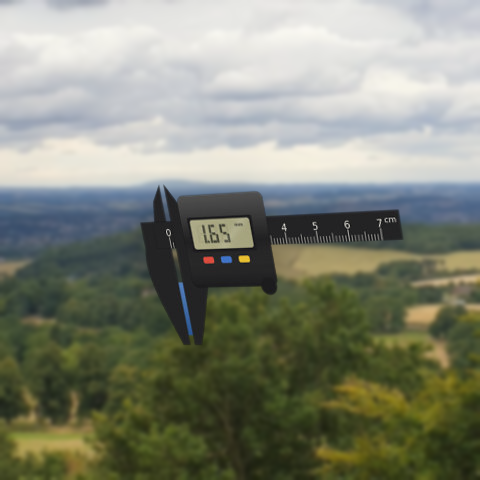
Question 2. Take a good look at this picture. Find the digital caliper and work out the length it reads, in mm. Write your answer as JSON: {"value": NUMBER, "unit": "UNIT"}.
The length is {"value": 1.65, "unit": "mm"}
